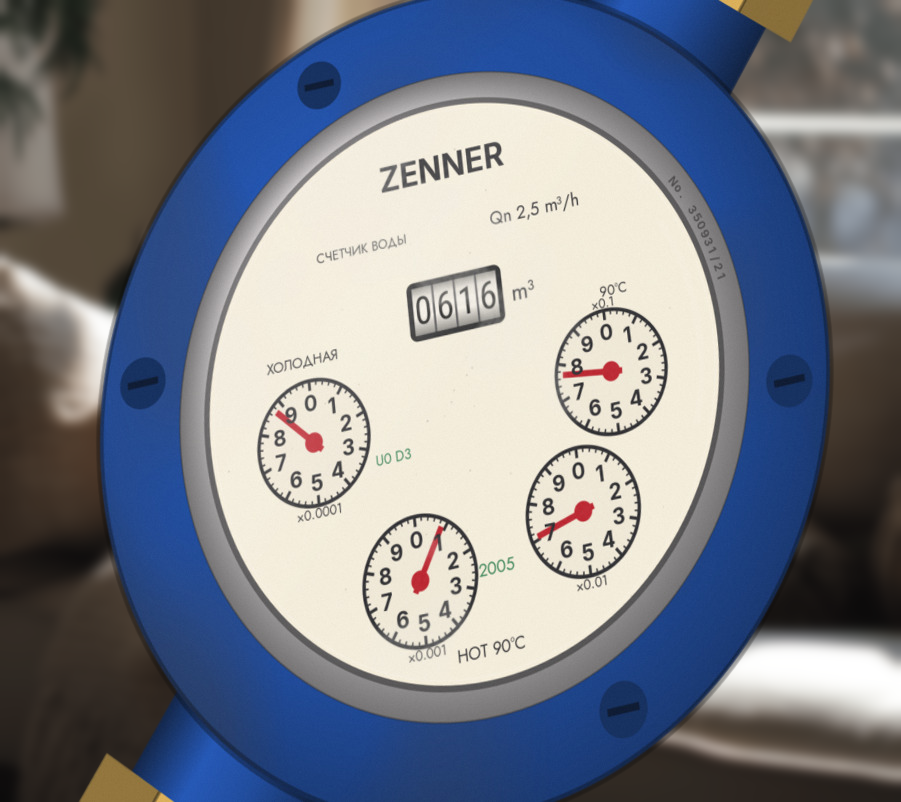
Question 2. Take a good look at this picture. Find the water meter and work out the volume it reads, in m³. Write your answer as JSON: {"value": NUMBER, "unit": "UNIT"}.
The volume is {"value": 616.7708, "unit": "m³"}
